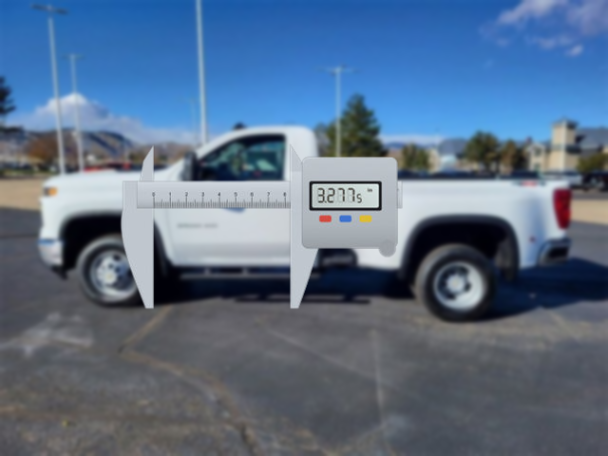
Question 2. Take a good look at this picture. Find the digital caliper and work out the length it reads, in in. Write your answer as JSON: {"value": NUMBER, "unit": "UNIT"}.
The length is {"value": 3.2775, "unit": "in"}
